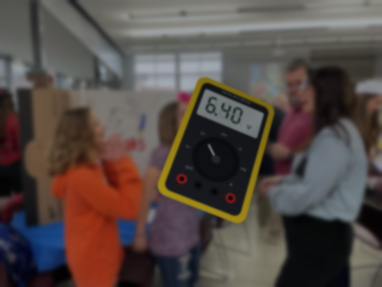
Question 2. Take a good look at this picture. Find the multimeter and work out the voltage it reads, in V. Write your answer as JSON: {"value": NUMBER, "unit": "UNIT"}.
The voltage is {"value": 6.40, "unit": "V"}
